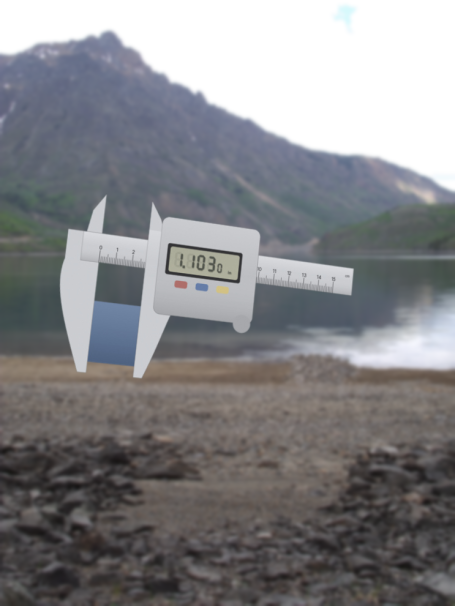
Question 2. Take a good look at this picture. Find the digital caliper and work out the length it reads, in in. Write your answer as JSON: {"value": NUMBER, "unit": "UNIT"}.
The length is {"value": 1.1030, "unit": "in"}
